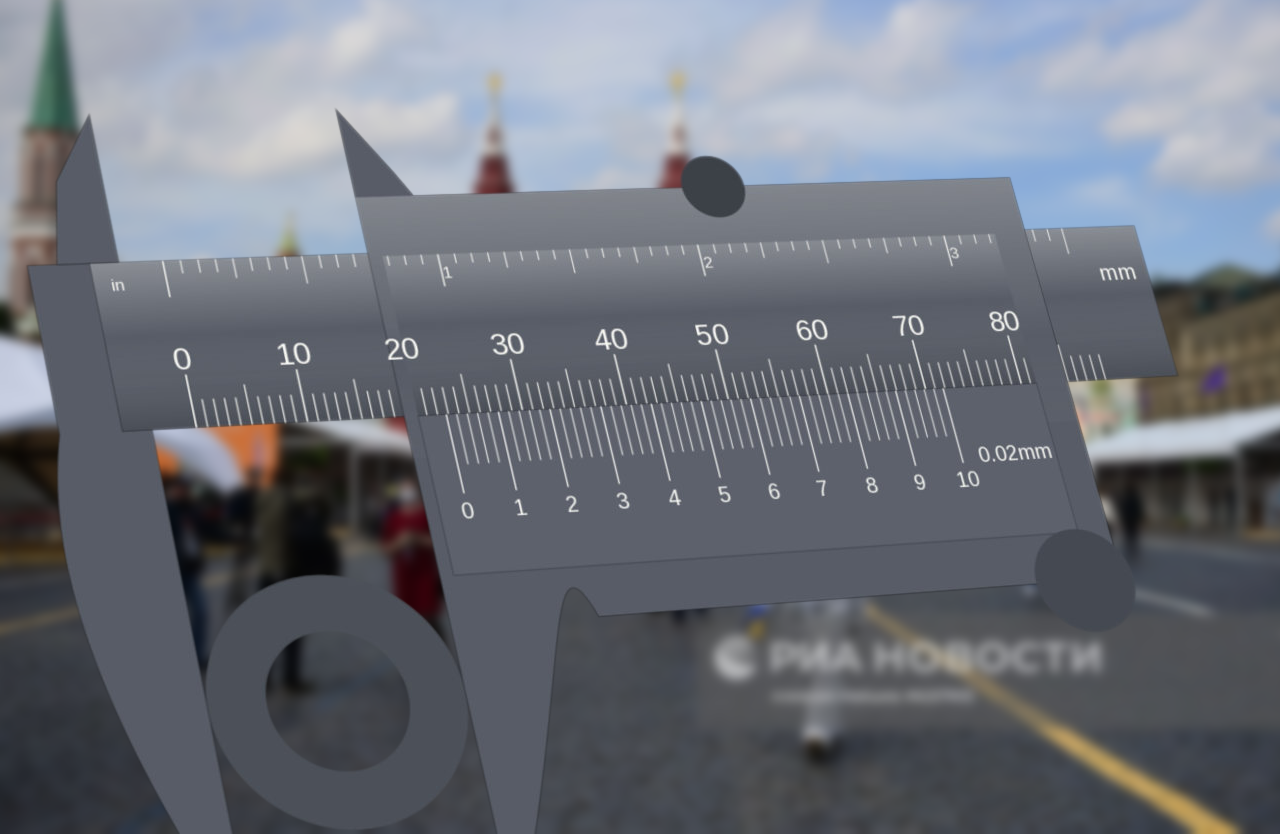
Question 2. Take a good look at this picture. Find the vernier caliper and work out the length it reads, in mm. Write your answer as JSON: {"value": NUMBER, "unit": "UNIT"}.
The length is {"value": 22.8, "unit": "mm"}
